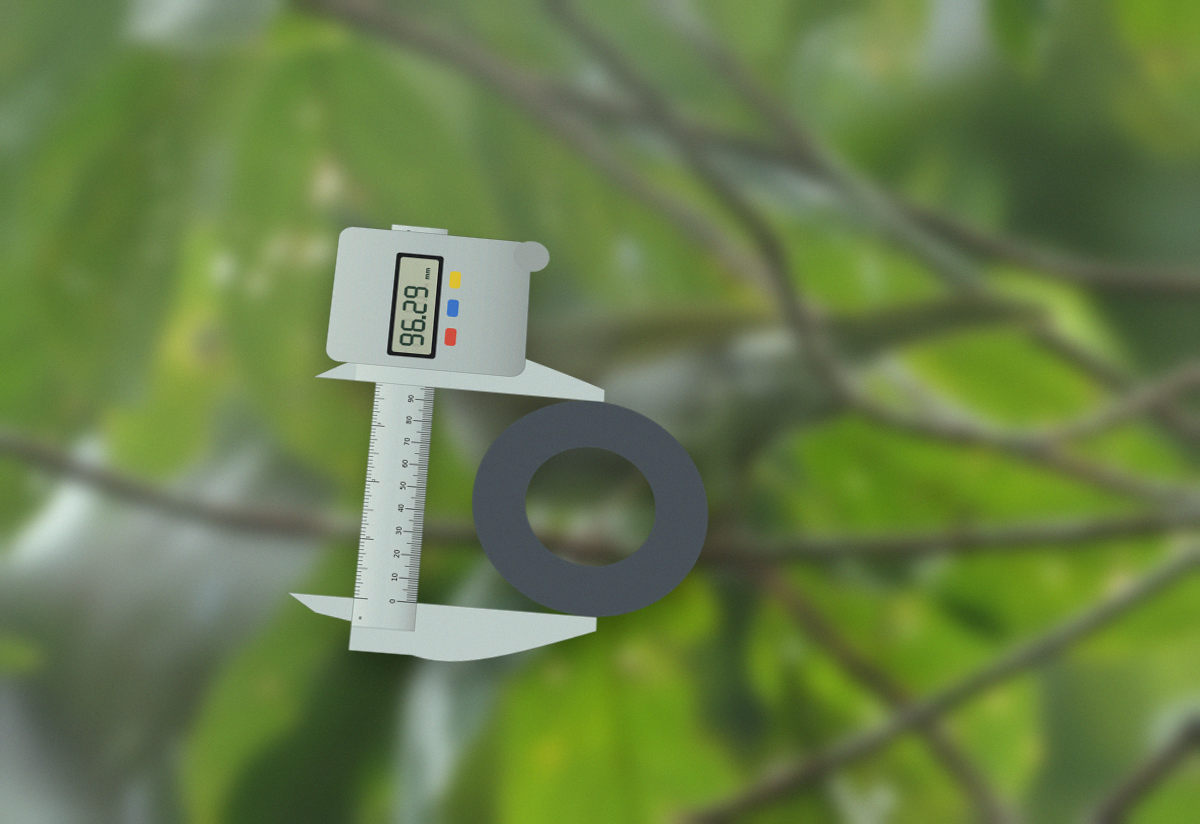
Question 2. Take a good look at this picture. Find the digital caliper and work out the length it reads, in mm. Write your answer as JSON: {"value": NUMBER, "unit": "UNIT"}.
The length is {"value": 96.29, "unit": "mm"}
